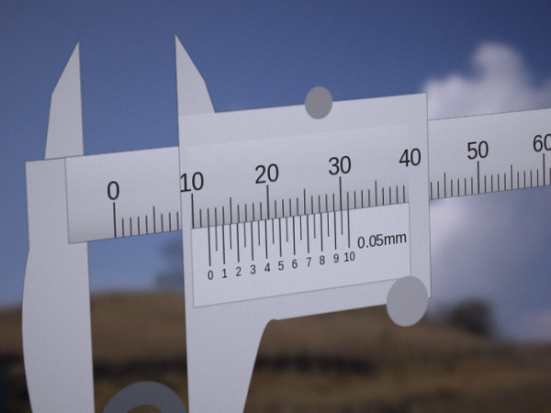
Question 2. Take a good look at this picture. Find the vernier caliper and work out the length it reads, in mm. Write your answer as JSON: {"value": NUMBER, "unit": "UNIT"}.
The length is {"value": 12.0, "unit": "mm"}
